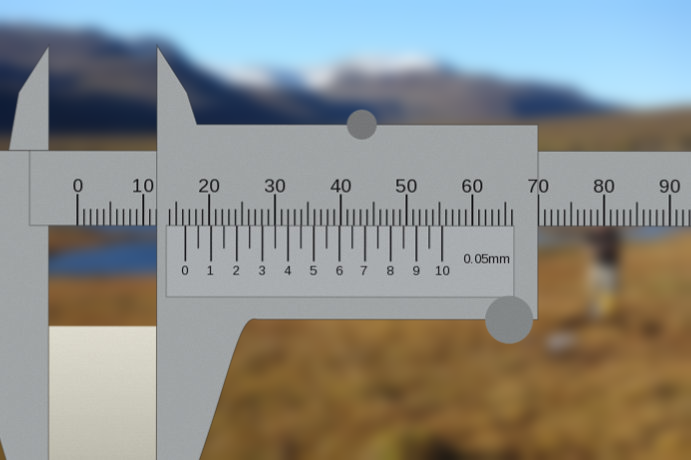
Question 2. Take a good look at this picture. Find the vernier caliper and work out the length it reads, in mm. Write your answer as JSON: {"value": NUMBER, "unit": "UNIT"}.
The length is {"value": 16.4, "unit": "mm"}
